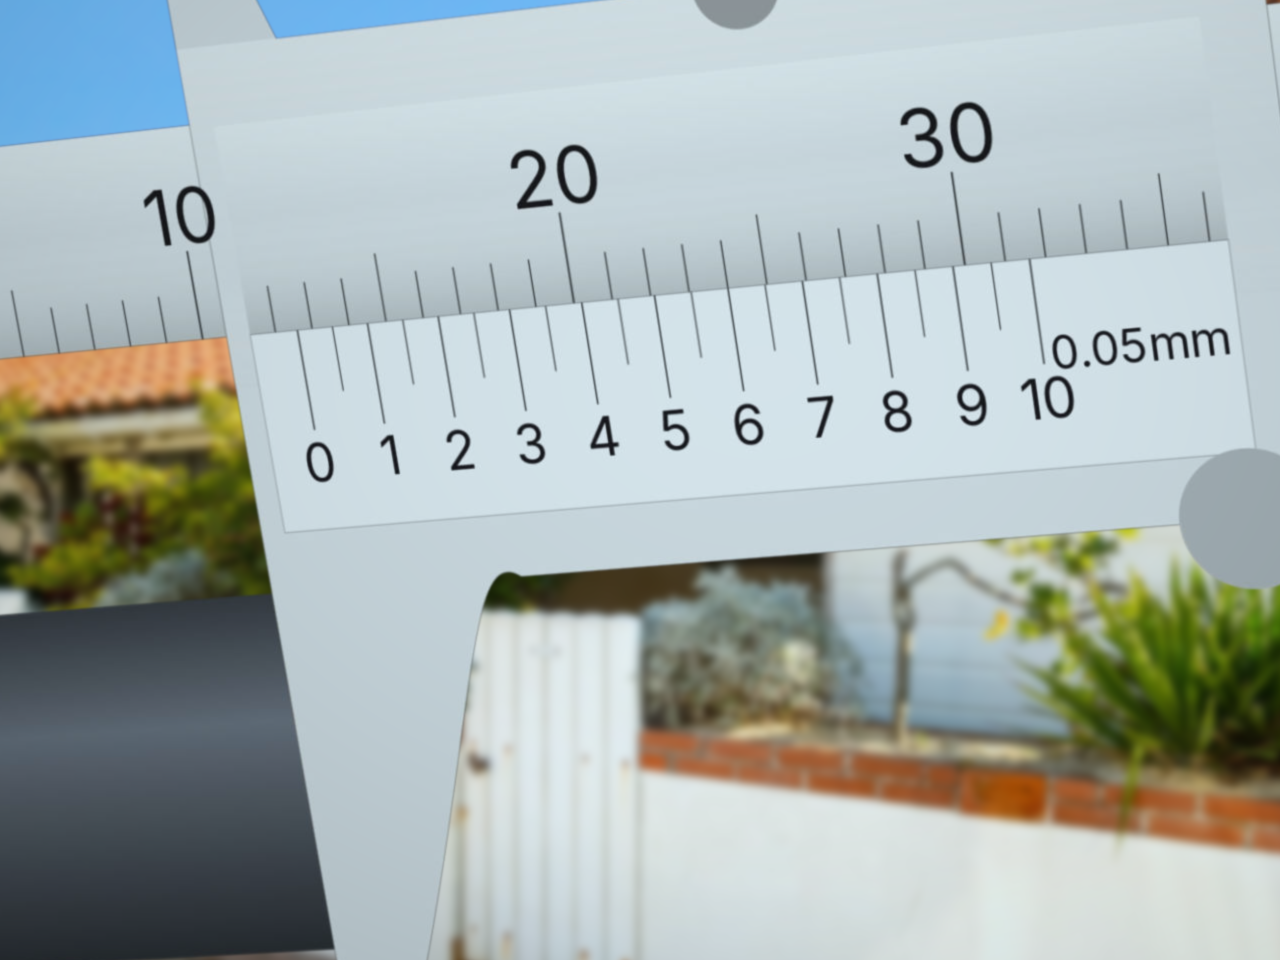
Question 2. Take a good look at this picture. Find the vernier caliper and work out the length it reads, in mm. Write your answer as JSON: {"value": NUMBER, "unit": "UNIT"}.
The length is {"value": 12.60, "unit": "mm"}
